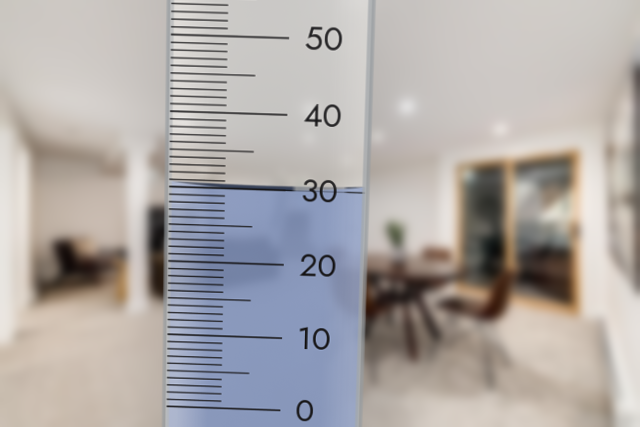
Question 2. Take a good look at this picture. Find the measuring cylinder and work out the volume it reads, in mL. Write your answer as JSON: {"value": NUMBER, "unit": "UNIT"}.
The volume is {"value": 30, "unit": "mL"}
